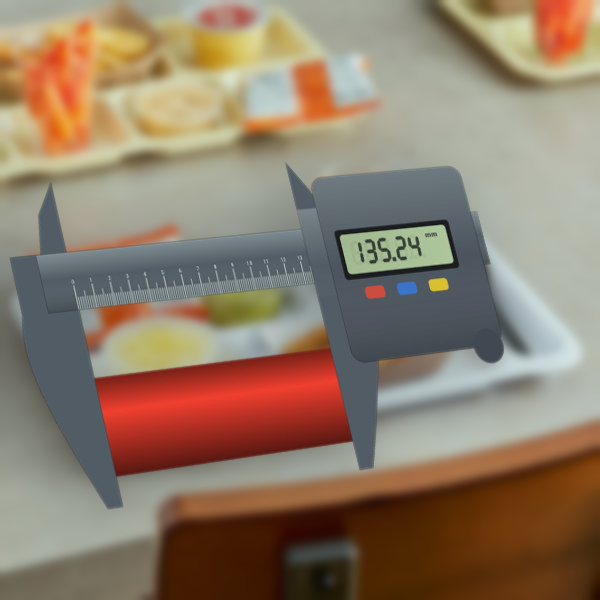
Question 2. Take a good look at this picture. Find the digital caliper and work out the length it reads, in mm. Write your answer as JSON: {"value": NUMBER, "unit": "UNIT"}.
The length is {"value": 135.24, "unit": "mm"}
